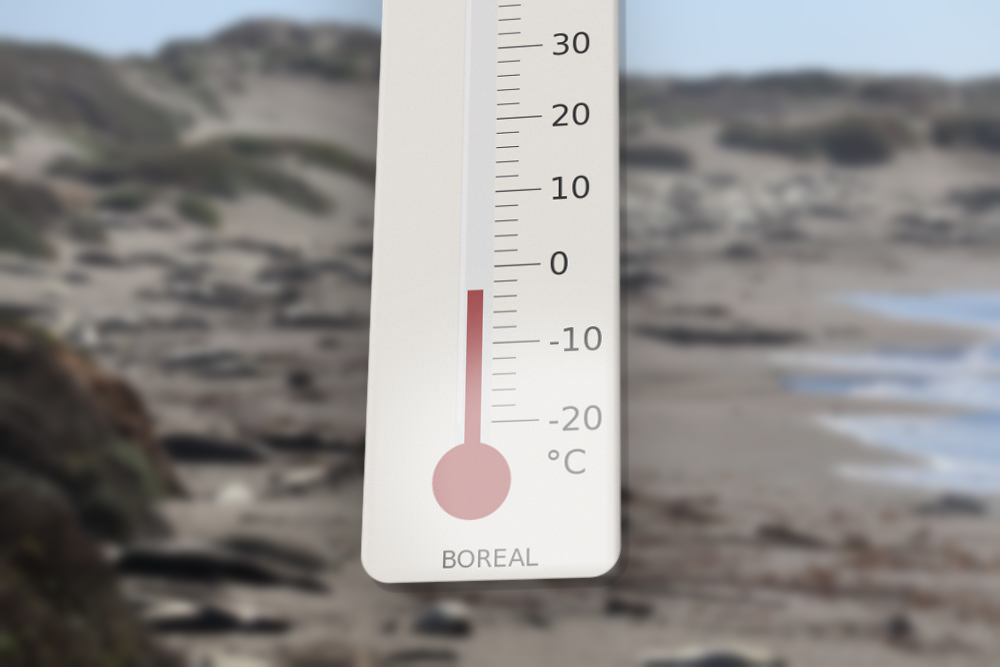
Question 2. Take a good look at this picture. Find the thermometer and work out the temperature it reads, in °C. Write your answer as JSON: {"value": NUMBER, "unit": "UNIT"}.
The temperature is {"value": -3, "unit": "°C"}
